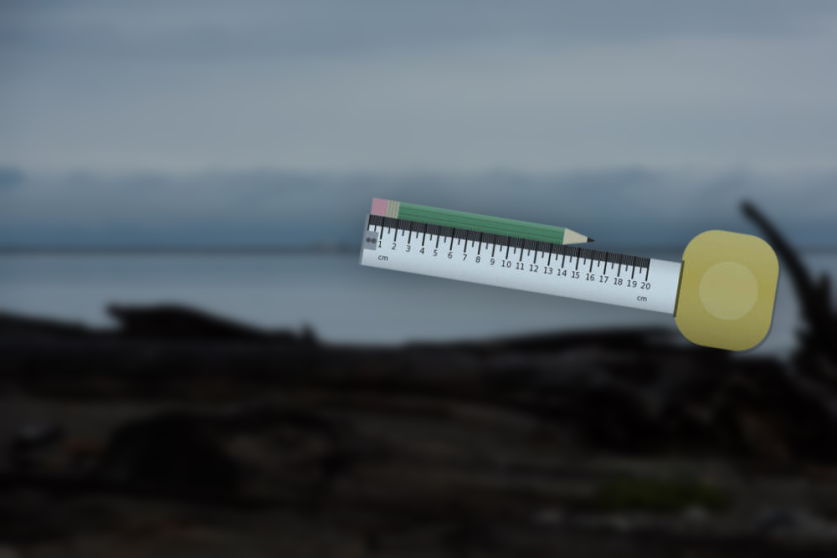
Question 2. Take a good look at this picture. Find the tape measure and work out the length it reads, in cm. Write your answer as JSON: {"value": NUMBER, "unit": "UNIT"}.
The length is {"value": 16, "unit": "cm"}
